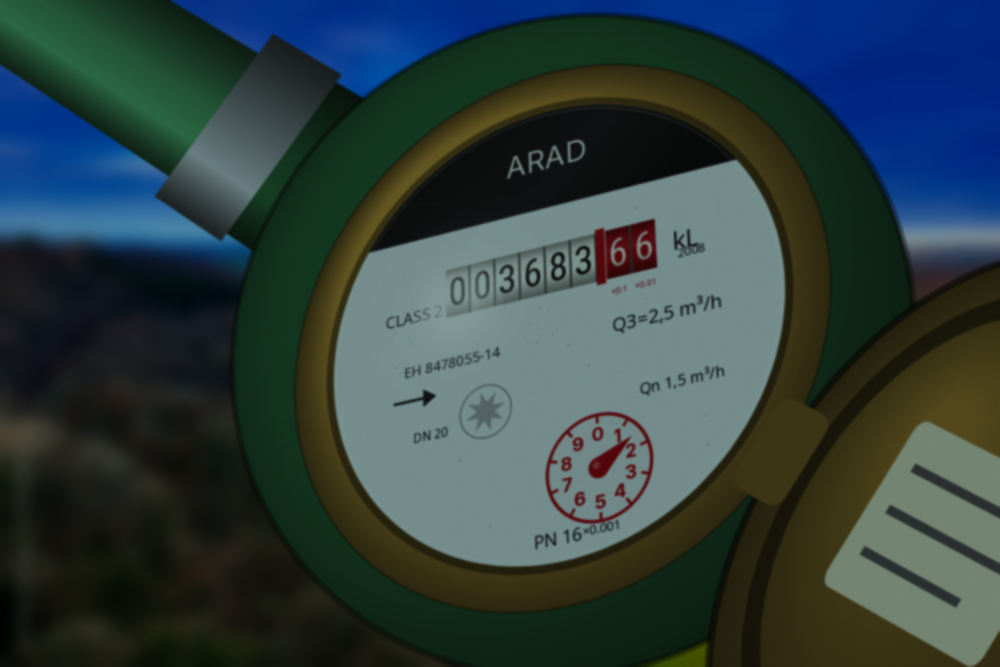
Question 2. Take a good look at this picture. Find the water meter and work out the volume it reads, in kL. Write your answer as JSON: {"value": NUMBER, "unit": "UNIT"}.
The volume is {"value": 3683.661, "unit": "kL"}
